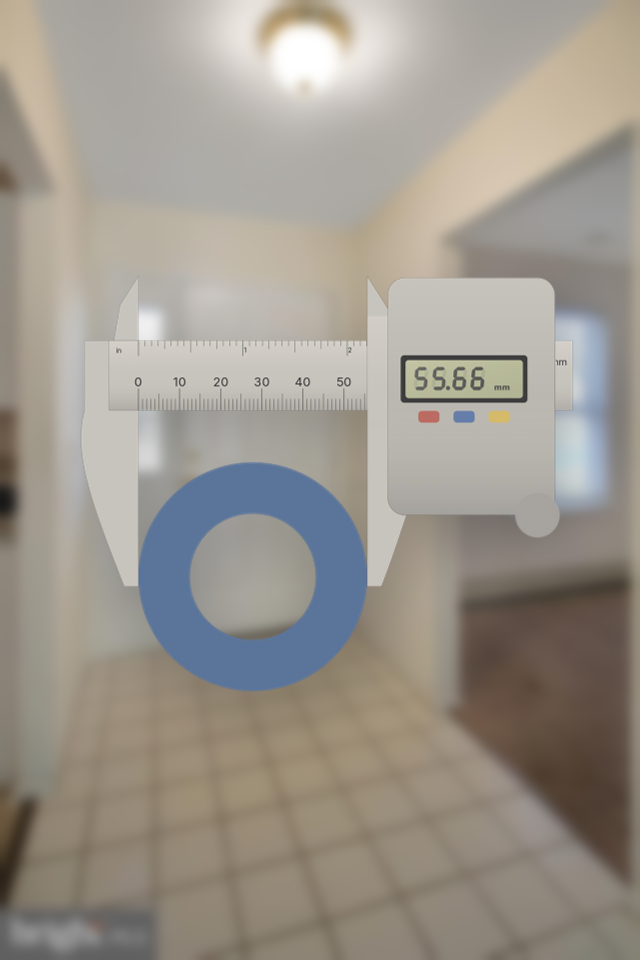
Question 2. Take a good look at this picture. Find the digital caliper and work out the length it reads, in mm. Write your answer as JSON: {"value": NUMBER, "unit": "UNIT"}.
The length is {"value": 55.66, "unit": "mm"}
